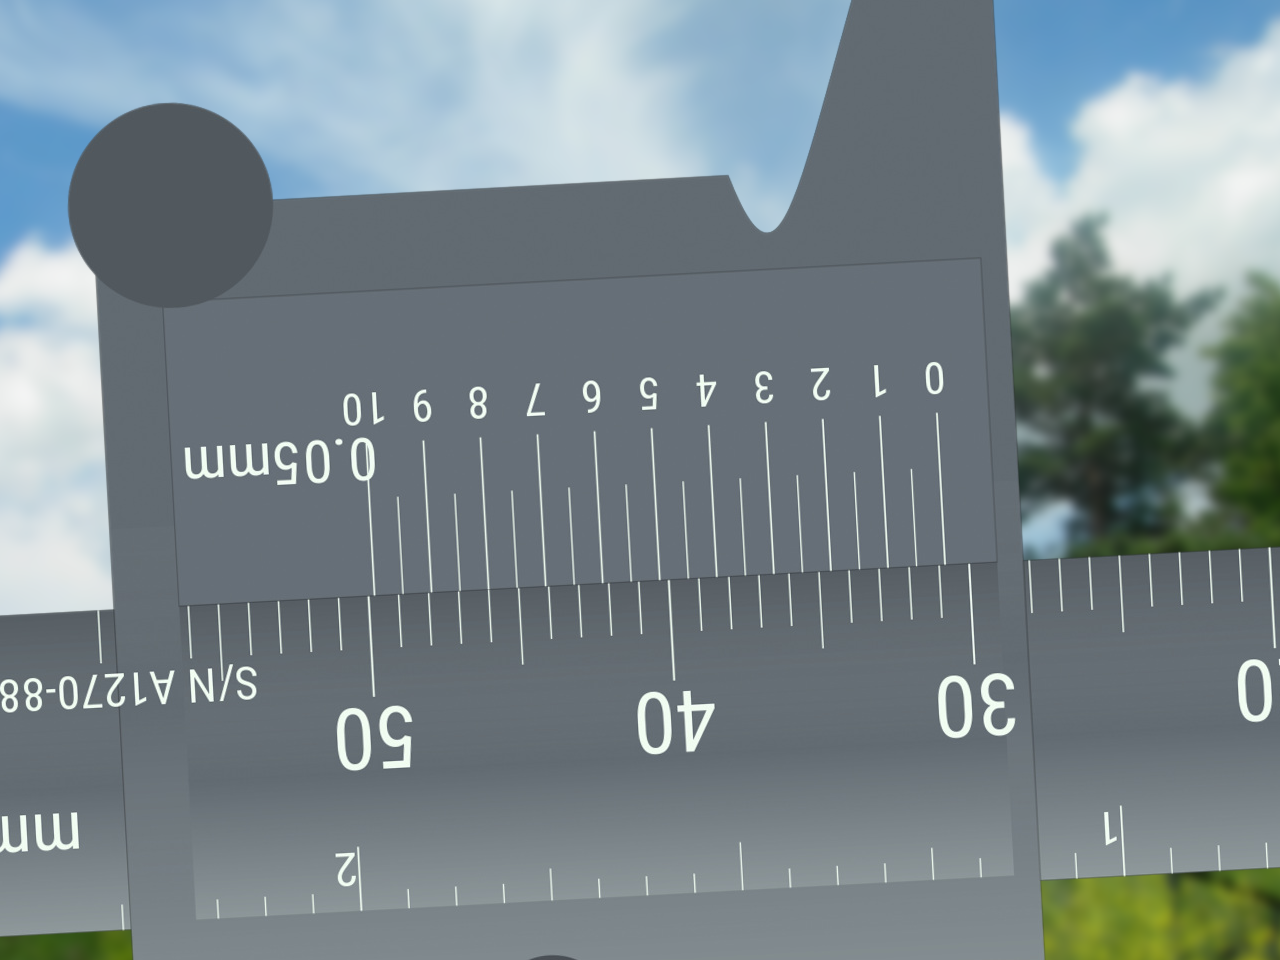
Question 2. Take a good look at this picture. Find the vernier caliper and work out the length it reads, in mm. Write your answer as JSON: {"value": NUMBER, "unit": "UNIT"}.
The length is {"value": 30.80, "unit": "mm"}
